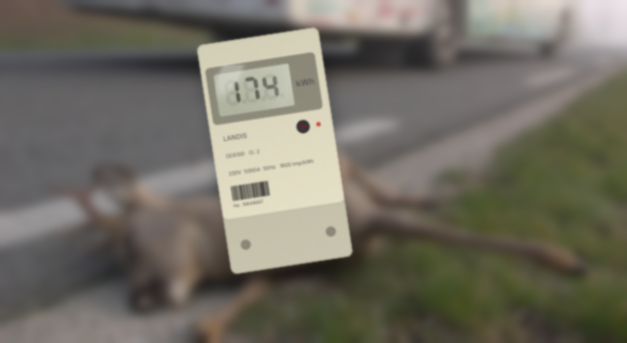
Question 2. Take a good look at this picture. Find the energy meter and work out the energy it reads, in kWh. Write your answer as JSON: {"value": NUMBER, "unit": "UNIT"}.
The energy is {"value": 174, "unit": "kWh"}
